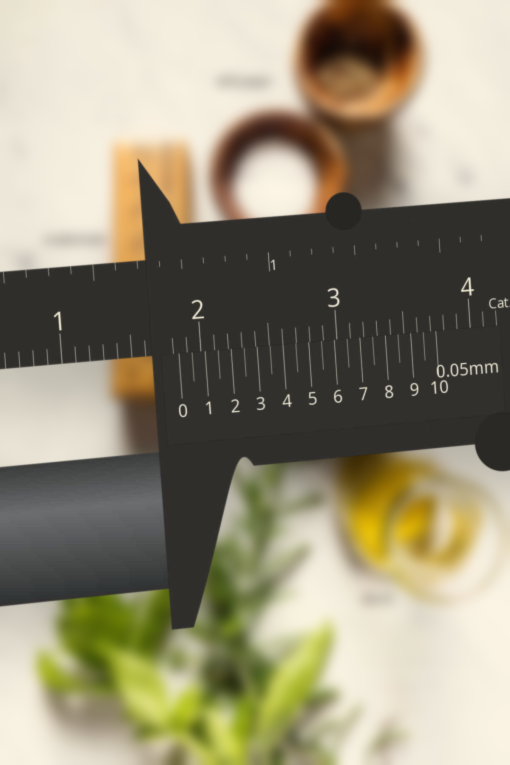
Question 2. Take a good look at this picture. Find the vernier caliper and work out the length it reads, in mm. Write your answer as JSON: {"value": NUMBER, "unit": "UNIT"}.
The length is {"value": 18.4, "unit": "mm"}
